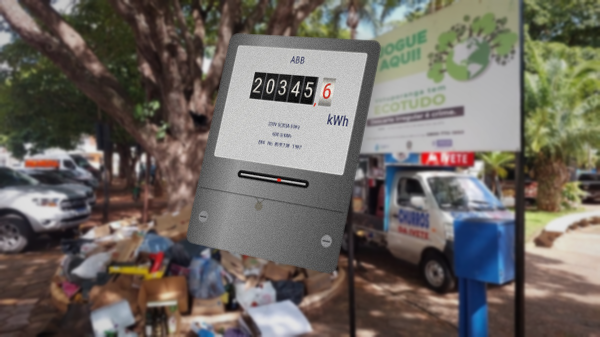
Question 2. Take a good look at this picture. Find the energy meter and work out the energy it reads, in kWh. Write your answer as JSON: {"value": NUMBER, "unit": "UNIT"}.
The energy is {"value": 20345.6, "unit": "kWh"}
